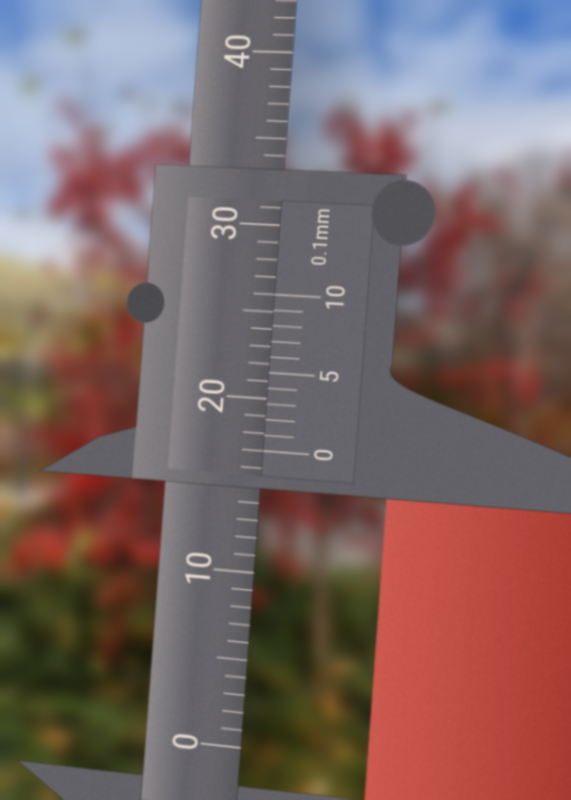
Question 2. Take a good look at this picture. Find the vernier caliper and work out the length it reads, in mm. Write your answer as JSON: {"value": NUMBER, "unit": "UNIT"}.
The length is {"value": 17.0, "unit": "mm"}
